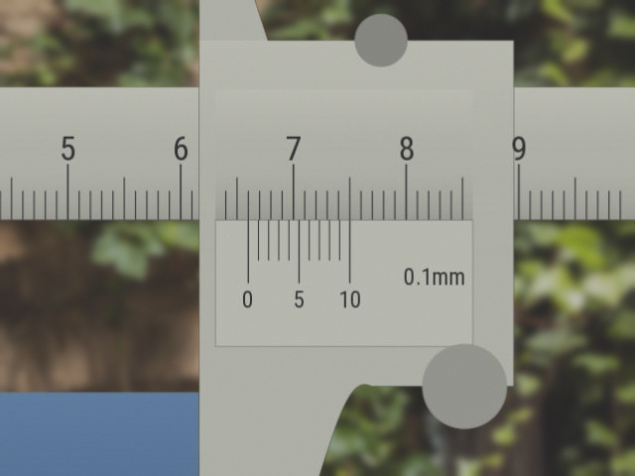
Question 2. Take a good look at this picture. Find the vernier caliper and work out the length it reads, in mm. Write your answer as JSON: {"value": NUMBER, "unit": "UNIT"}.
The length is {"value": 66.0, "unit": "mm"}
